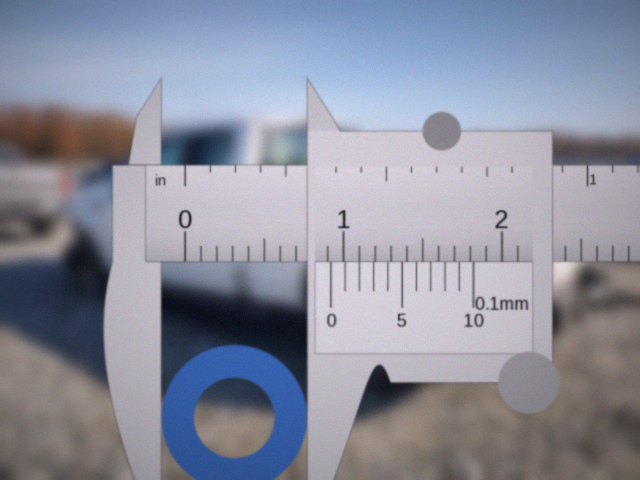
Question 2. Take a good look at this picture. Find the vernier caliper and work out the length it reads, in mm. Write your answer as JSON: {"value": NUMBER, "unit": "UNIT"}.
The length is {"value": 9.2, "unit": "mm"}
